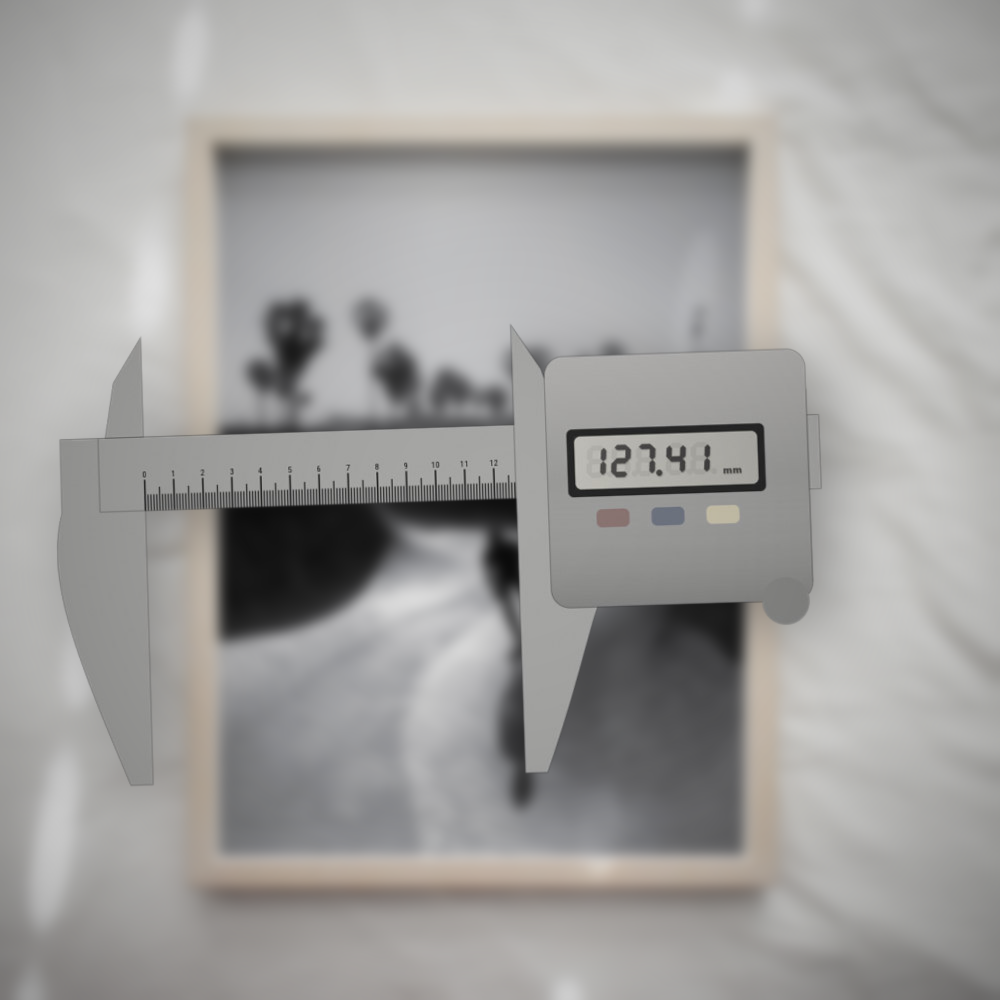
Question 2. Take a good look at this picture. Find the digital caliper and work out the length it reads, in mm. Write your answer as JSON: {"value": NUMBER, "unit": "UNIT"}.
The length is {"value": 127.41, "unit": "mm"}
